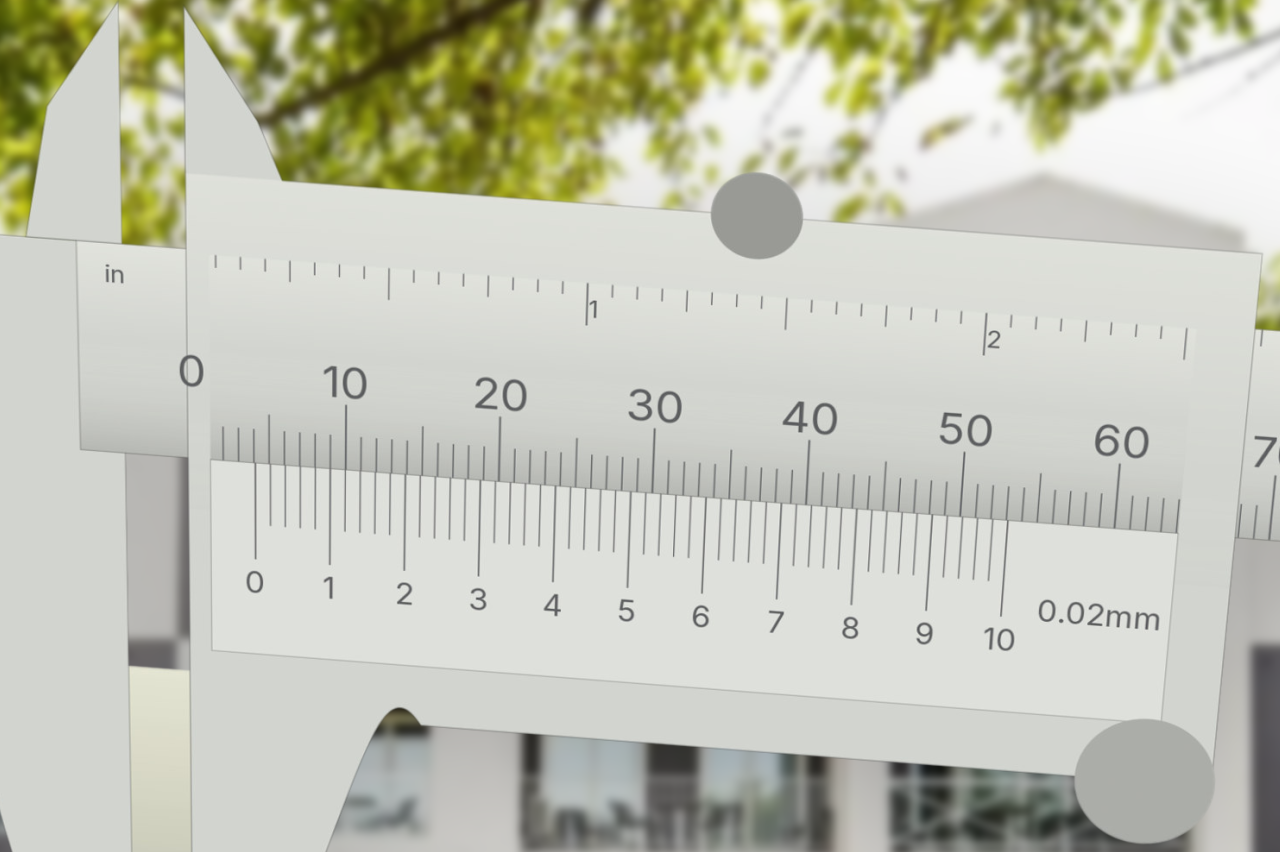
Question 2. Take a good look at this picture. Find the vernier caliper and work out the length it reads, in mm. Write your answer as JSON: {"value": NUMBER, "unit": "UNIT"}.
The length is {"value": 4.1, "unit": "mm"}
